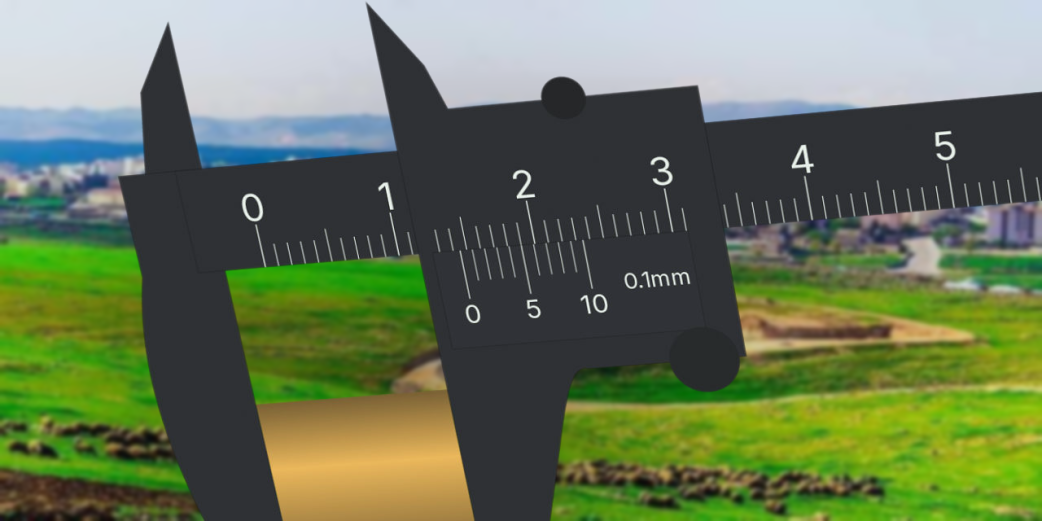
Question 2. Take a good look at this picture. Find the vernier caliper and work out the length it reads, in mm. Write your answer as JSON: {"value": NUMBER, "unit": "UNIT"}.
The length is {"value": 14.5, "unit": "mm"}
